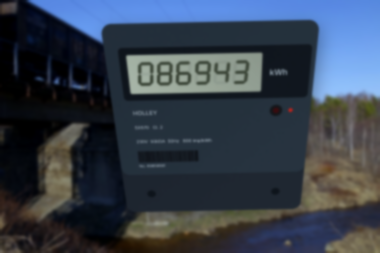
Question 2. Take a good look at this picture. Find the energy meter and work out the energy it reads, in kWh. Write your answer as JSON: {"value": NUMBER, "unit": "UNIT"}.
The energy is {"value": 86943, "unit": "kWh"}
